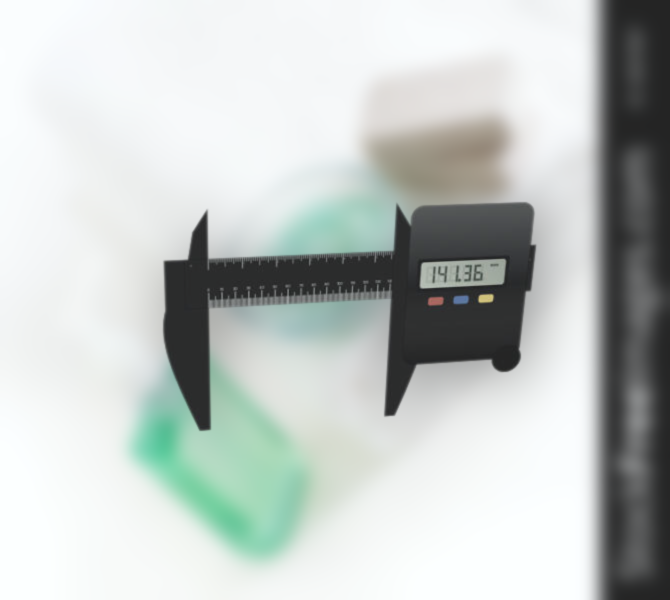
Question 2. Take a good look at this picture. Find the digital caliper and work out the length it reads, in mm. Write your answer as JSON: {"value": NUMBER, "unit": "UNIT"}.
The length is {"value": 141.36, "unit": "mm"}
